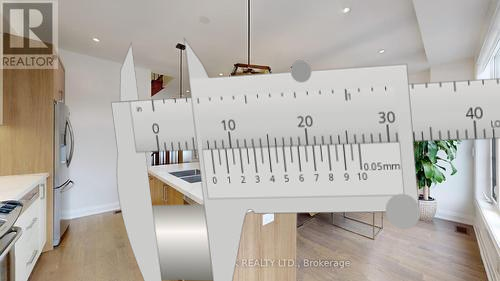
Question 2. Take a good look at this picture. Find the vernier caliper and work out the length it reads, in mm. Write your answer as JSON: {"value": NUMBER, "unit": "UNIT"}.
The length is {"value": 7.4, "unit": "mm"}
